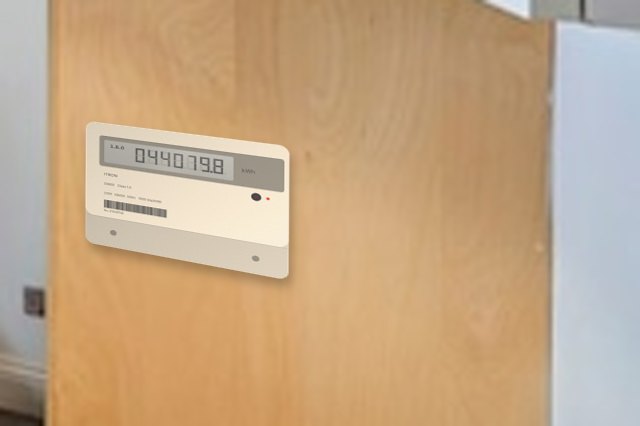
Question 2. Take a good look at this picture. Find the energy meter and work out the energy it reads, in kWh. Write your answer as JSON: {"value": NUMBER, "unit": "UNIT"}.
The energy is {"value": 44079.8, "unit": "kWh"}
